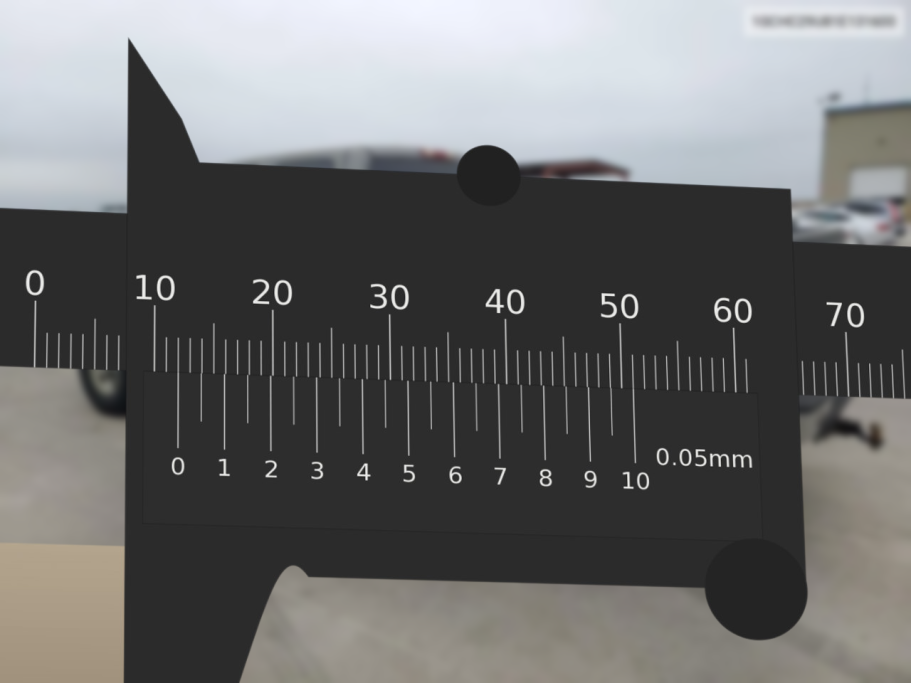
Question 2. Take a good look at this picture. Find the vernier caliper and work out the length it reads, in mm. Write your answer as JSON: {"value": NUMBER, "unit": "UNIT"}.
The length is {"value": 12.0, "unit": "mm"}
